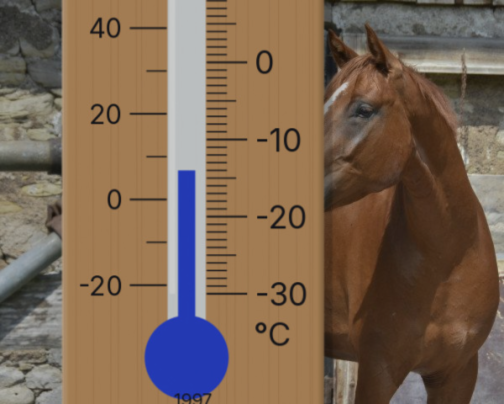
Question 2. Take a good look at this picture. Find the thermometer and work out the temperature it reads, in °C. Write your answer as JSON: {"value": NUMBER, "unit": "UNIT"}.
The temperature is {"value": -14, "unit": "°C"}
